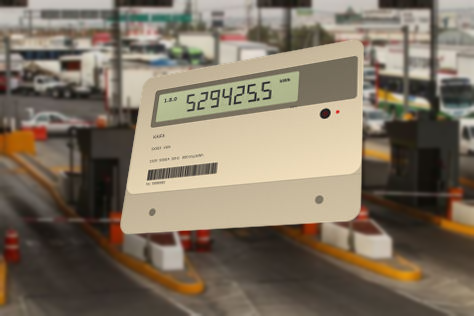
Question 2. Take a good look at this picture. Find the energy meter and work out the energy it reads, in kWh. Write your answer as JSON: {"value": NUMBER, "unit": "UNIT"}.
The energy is {"value": 529425.5, "unit": "kWh"}
